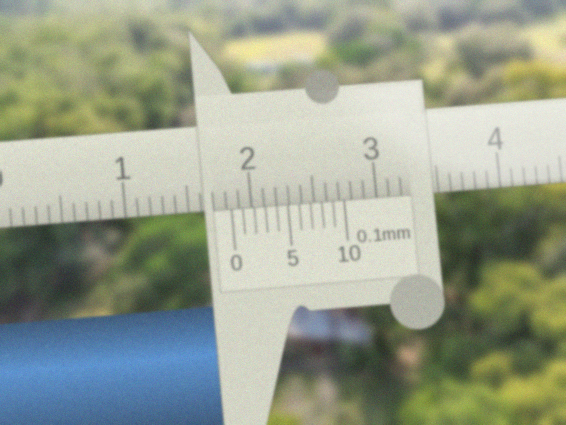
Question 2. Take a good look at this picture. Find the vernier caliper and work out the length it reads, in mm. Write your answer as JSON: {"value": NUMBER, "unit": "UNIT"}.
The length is {"value": 18.4, "unit": "mm"}
